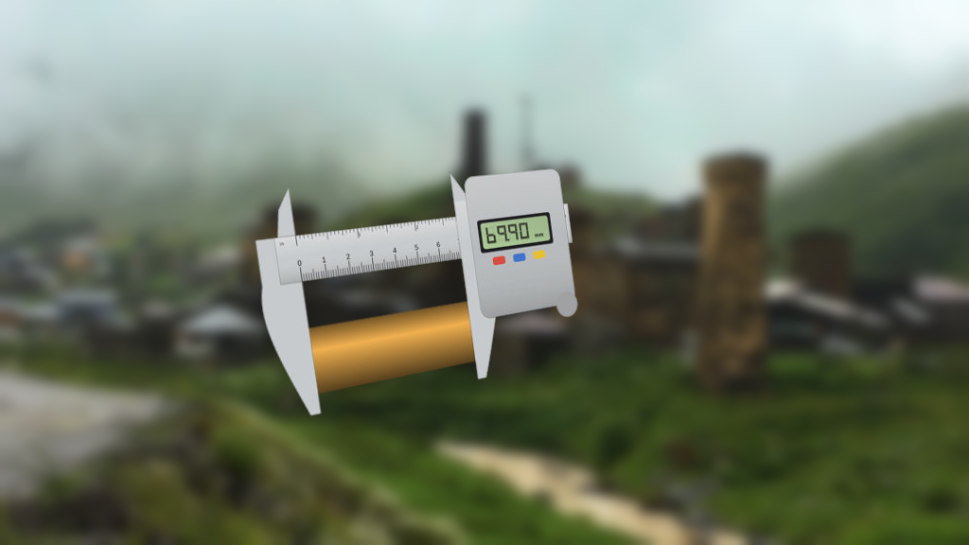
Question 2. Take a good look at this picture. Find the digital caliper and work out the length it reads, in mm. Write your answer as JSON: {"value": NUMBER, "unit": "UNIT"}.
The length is {"value": 69.90, "unit": "mm"}
